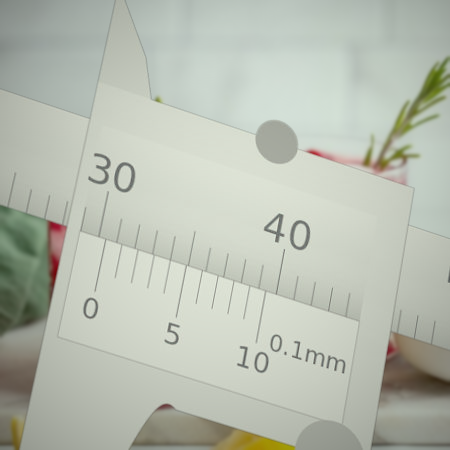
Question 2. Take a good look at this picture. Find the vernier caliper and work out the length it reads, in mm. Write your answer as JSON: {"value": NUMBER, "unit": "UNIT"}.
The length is {"value": 30.4, "unit": "mm"}
